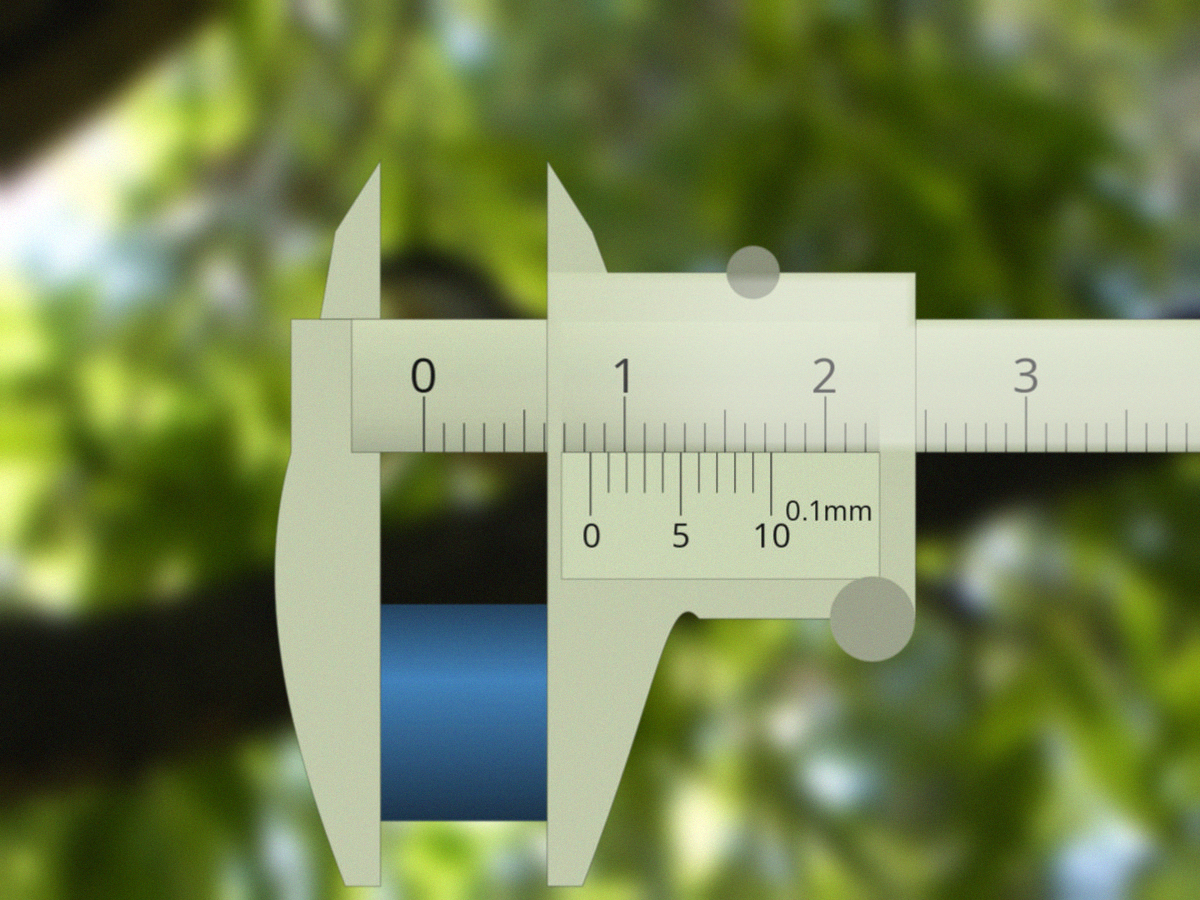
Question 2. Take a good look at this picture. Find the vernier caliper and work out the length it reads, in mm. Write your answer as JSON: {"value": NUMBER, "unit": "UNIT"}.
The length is {"value": 8.3, "unit": "mm"}
